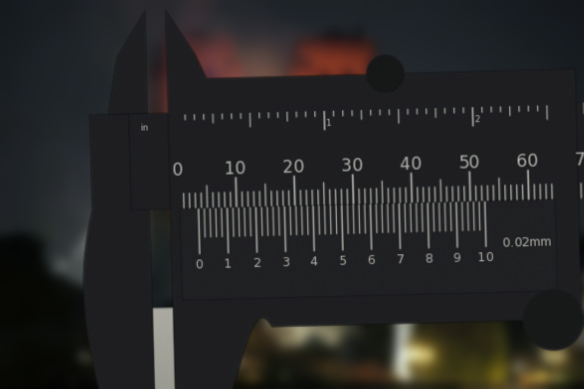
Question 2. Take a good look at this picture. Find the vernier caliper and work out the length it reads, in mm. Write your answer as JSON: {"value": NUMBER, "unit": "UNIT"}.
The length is {"value": 3.5, "unit": "mm"}
